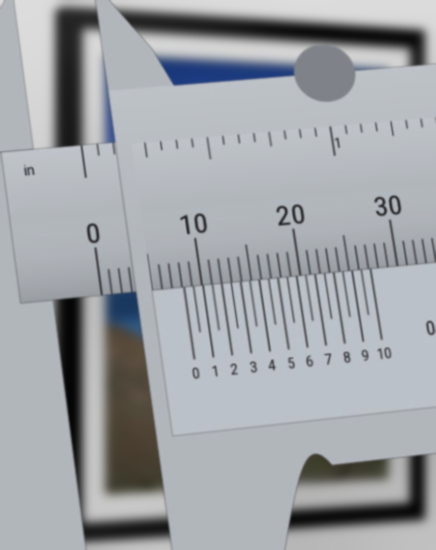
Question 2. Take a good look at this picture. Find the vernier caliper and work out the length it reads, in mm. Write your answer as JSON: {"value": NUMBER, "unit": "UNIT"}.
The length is {"value": 8.2, "unit": "mm"}
